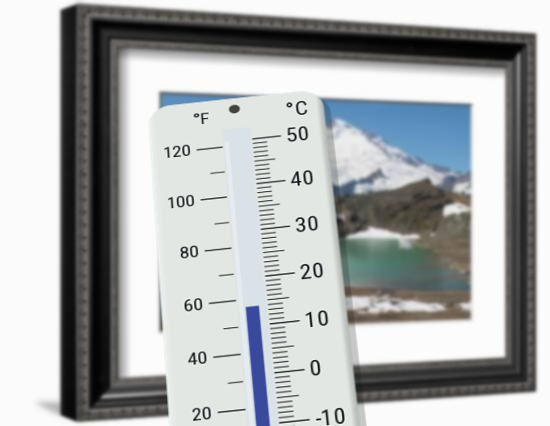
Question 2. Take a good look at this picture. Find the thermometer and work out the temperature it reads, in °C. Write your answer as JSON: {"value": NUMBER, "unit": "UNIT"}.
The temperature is {"value": 14, "unit": "°C"}
